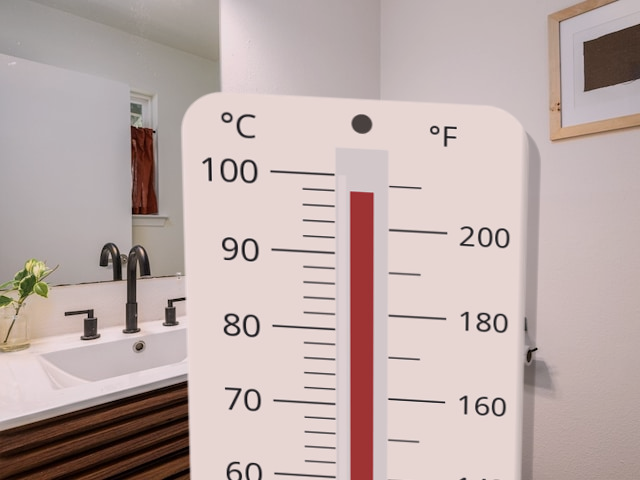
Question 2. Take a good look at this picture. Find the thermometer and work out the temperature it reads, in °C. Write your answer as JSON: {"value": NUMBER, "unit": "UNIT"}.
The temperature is {"value": 98, "unit": "°C"}
